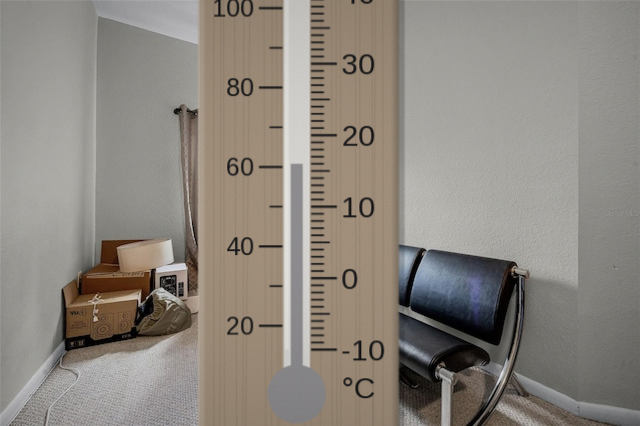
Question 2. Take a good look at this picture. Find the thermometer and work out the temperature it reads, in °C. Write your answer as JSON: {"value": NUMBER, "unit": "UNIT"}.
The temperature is {"value": 16, "unit": "°C"}
